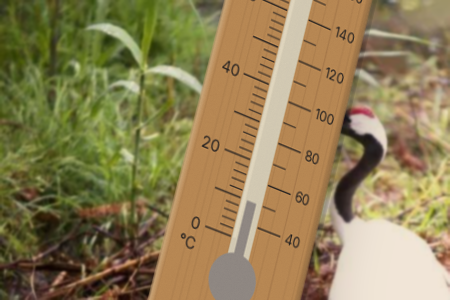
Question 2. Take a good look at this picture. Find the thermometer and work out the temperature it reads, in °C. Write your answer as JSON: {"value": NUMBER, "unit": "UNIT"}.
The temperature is {"value": 10, "unit": "°C"}
